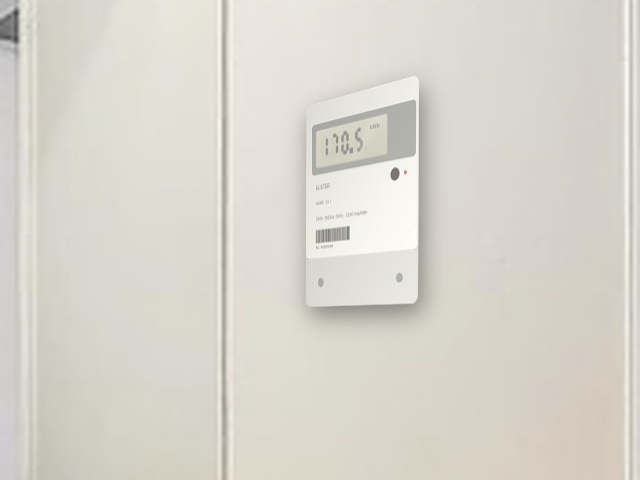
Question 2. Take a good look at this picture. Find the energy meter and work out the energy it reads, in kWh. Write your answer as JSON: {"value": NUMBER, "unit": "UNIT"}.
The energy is {"value": 170.5, "unit": "kWh"}
